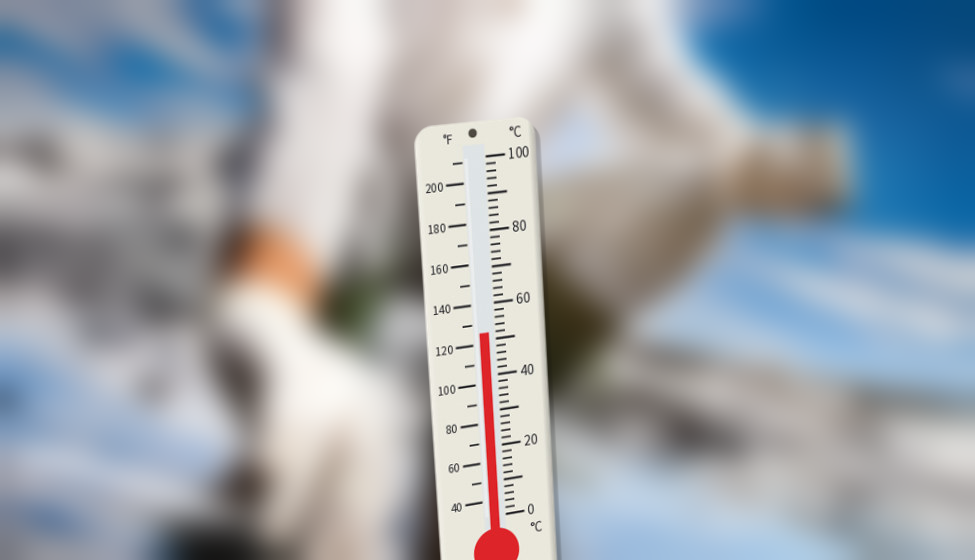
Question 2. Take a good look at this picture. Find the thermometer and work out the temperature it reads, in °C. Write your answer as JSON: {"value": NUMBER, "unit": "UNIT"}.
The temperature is {"value": 52, "unit": "°C"}
